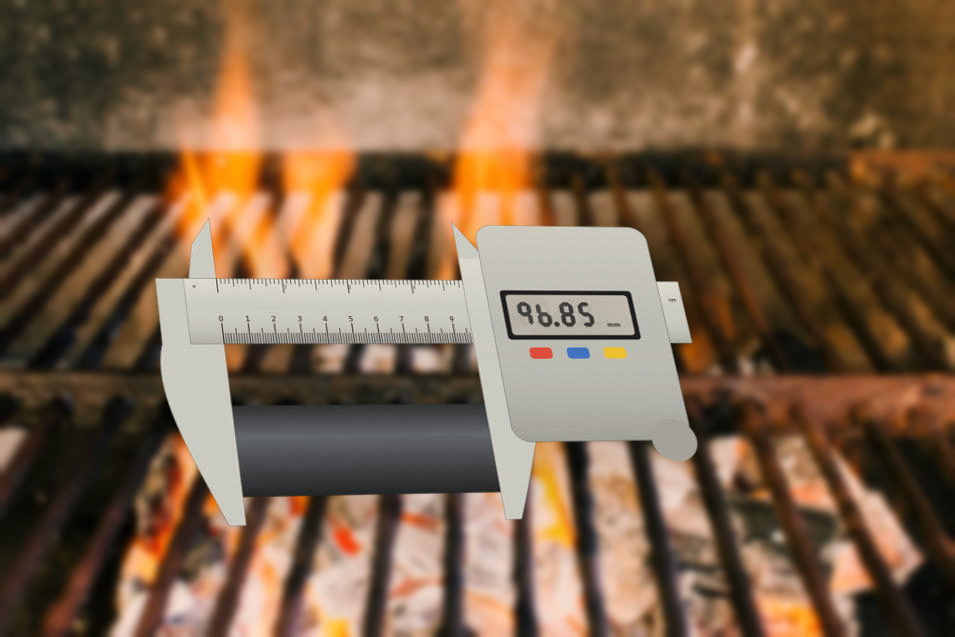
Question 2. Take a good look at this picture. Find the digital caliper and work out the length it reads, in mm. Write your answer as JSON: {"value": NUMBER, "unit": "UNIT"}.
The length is {"value": 96.85, "unit": "mm"}
